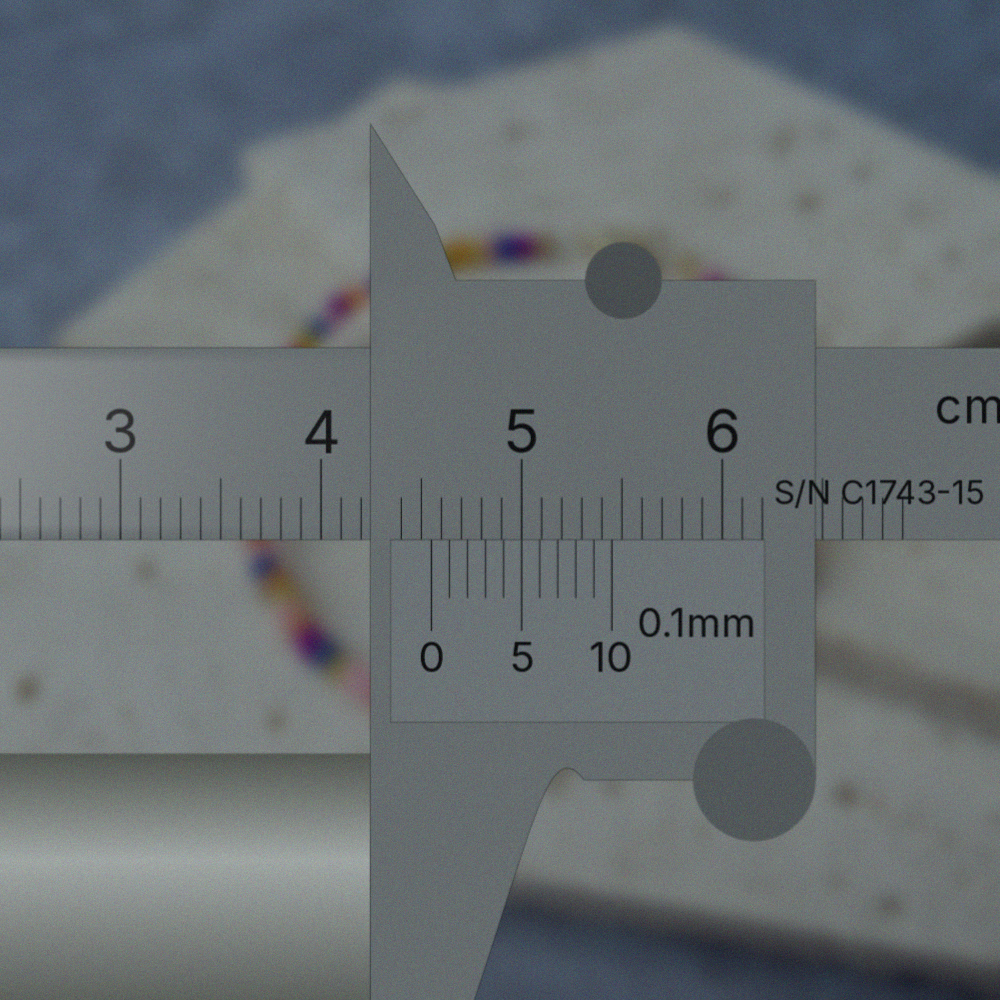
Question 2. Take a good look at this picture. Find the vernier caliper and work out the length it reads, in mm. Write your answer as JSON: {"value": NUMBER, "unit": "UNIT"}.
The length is {"value": 45.5, "unit": "mm"}
